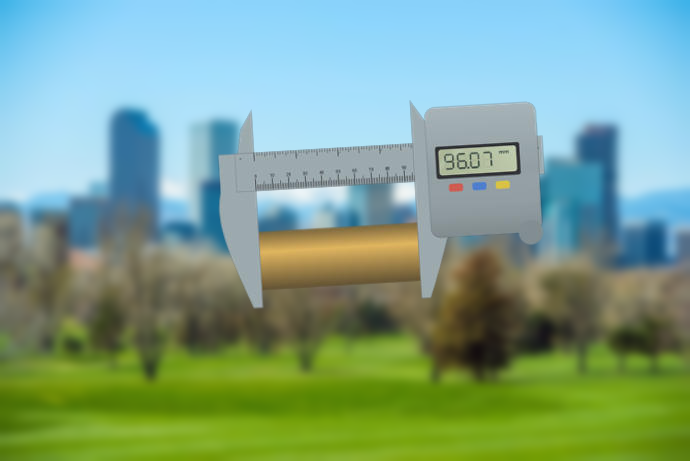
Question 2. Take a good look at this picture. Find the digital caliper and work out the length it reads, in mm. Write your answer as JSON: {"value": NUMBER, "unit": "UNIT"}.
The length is {"value": 96.07, "unit": "mm"}
